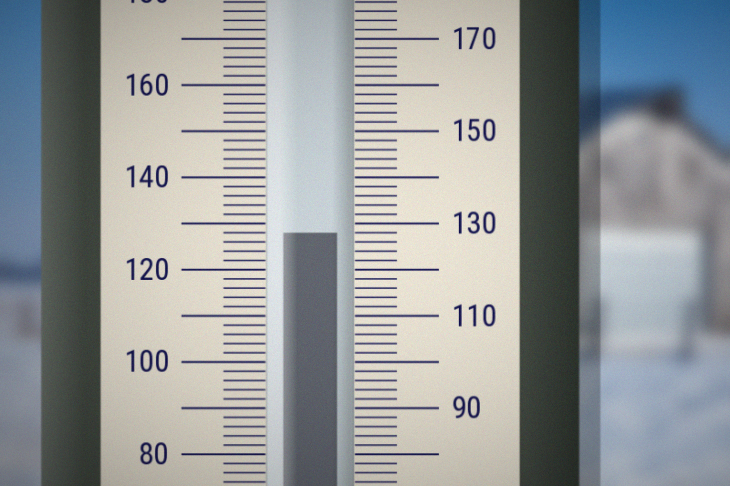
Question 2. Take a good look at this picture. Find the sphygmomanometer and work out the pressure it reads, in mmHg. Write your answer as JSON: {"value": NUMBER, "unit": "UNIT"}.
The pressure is {"value": 128, "unit": "mmHg"}
